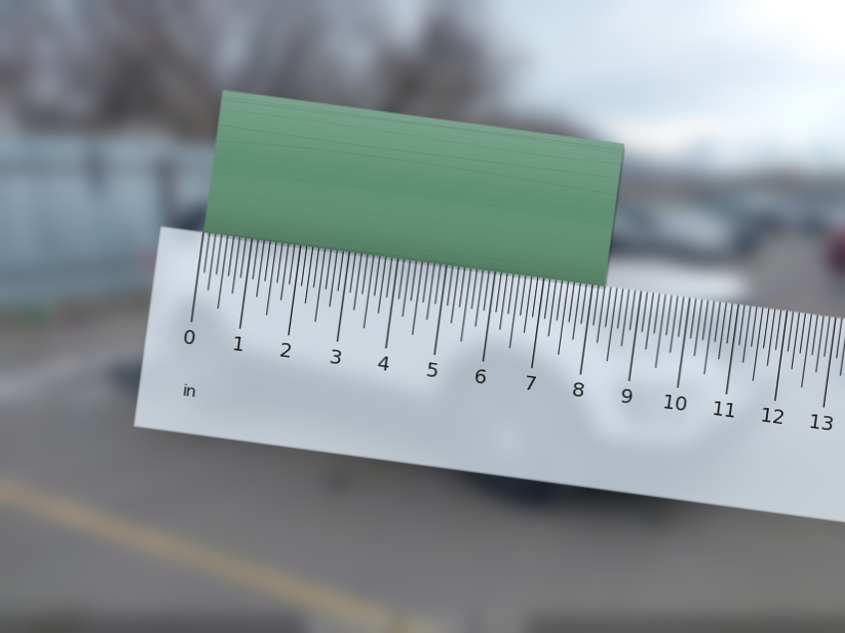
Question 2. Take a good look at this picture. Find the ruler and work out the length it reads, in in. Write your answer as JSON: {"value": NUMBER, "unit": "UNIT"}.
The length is {"value": 8.25, "unit": "in"}
